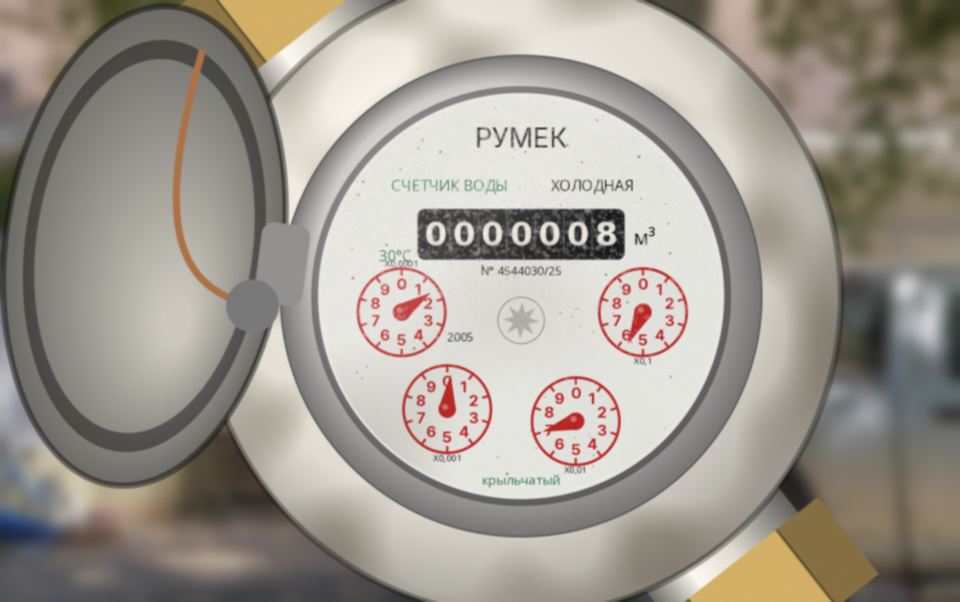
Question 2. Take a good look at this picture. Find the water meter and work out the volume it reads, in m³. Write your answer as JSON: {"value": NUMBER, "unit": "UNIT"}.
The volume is {"value": 8.5701, "unit": "m³"}
